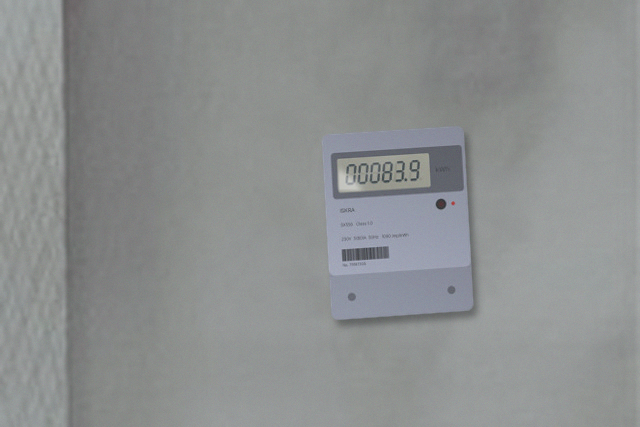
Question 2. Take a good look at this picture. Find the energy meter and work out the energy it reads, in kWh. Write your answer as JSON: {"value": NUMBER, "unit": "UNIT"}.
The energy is {"value": 83.9, "unit": "kWh"}
